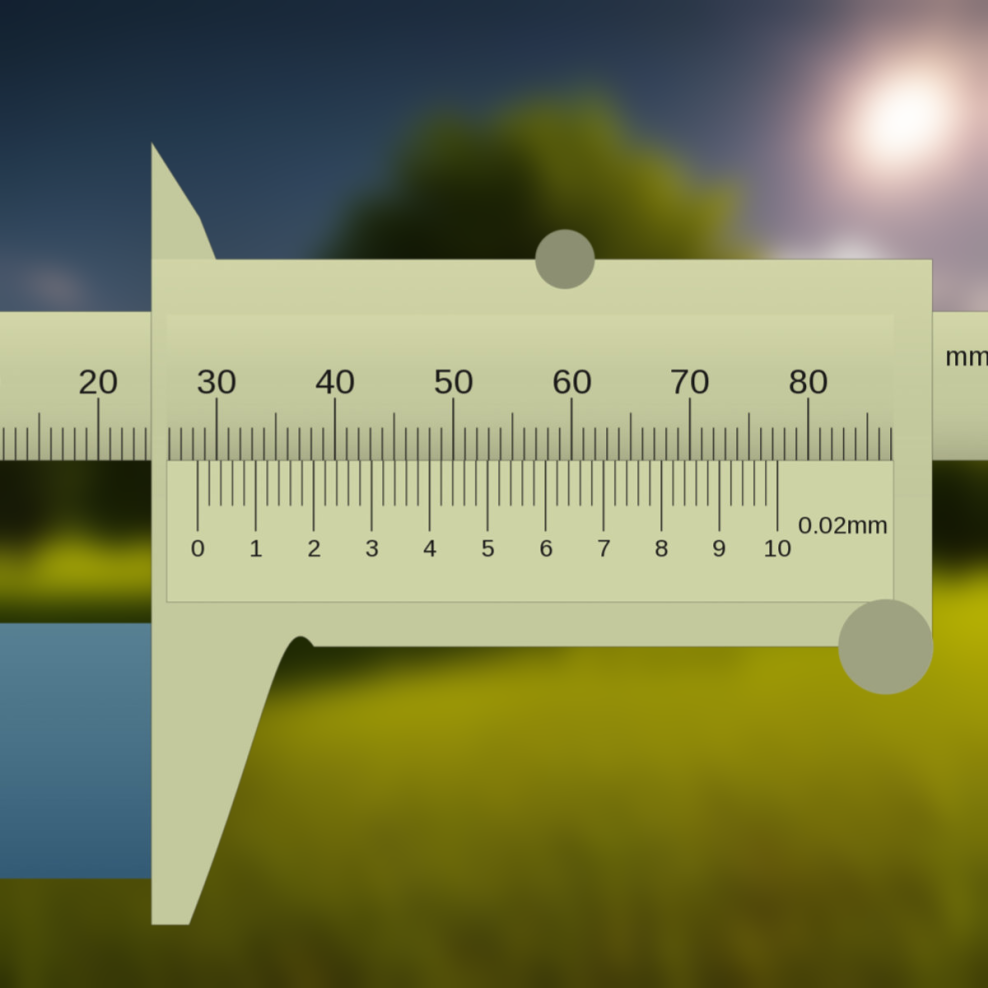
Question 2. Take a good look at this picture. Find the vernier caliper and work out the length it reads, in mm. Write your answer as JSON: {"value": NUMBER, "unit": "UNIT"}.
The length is {"value": 28.4, "unit": "mm"}
